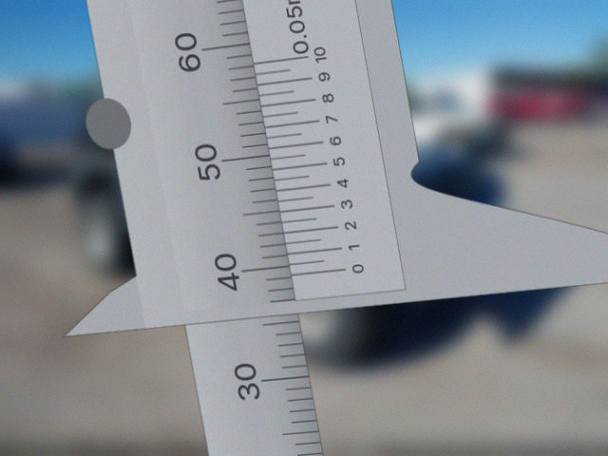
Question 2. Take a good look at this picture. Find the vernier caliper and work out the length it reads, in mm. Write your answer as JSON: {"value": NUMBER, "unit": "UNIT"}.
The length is {"value": 39.2, "unit": "mm"}
